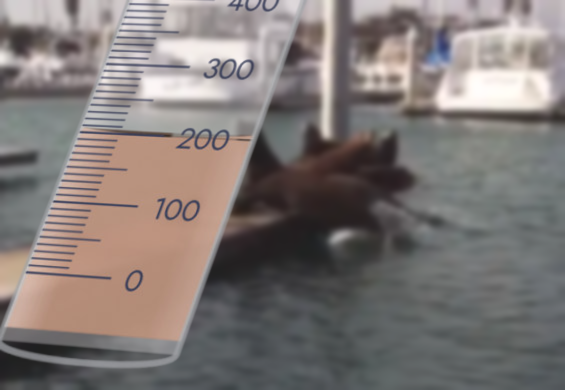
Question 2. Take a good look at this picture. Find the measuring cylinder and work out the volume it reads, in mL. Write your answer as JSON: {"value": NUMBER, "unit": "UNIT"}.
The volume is {"value": 200, "unit": "mL"}
